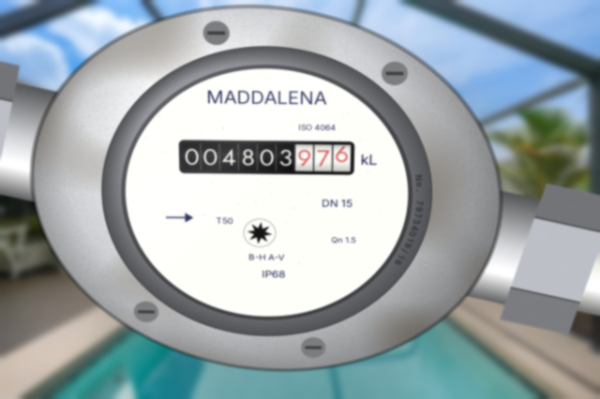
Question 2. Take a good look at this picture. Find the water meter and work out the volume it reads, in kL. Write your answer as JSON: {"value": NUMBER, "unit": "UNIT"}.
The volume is {"value": 4803.976, "unit": "kL"}
